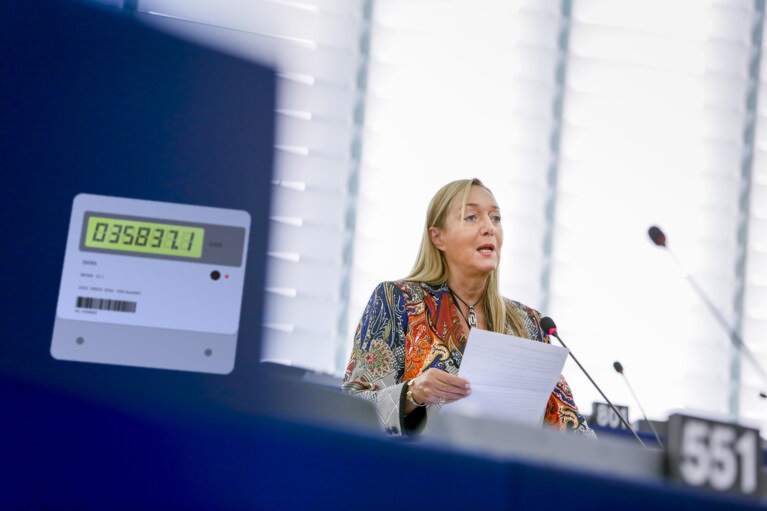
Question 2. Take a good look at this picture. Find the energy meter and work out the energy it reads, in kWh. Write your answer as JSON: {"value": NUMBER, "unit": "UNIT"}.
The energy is {"value": 35837.1, "unit": "kWh"}
